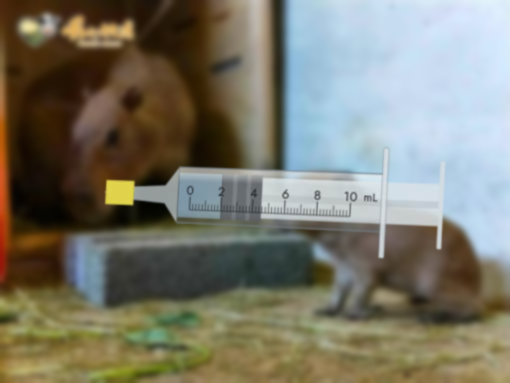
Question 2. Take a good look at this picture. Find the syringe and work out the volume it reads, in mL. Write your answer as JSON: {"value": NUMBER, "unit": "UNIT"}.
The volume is {"value": 2, "unit": "mL"}
